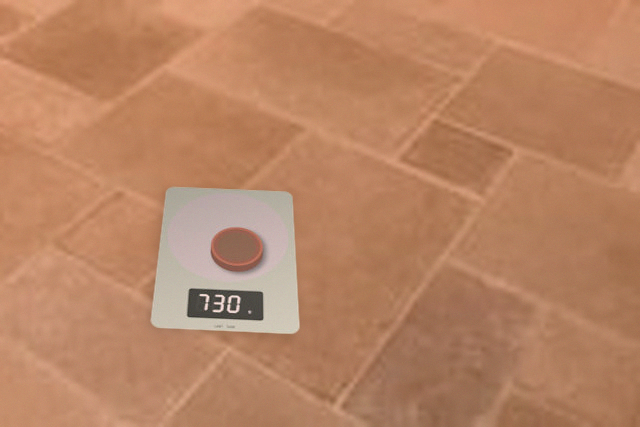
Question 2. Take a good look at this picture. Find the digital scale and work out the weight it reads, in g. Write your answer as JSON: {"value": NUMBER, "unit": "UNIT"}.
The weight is {"value": 730, "unit": "g"}
